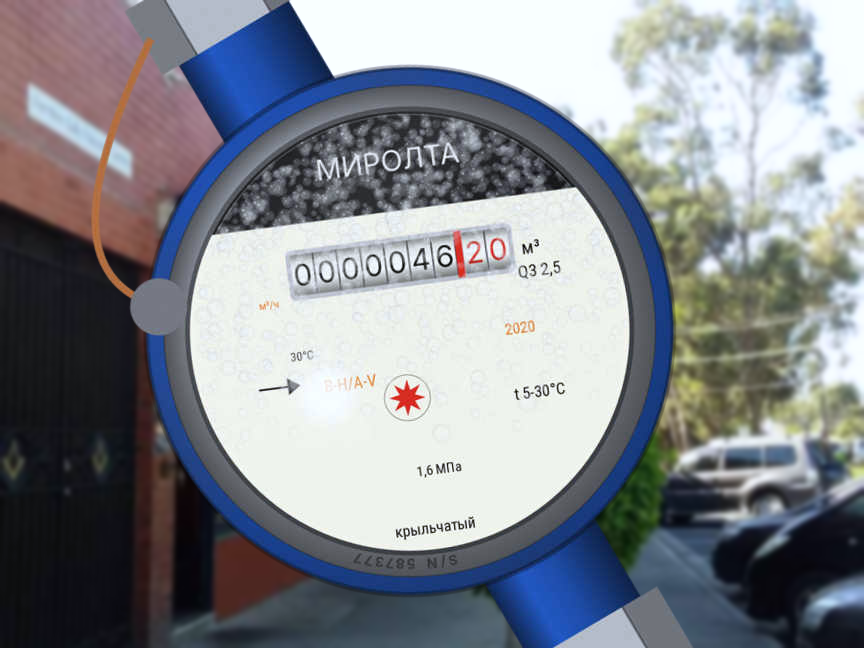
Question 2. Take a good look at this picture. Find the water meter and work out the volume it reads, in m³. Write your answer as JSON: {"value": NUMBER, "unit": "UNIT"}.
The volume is {"value": 46.20, "unit": "m³"}
